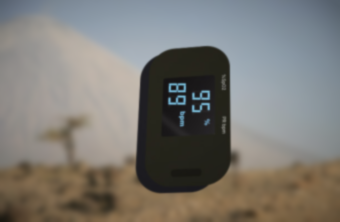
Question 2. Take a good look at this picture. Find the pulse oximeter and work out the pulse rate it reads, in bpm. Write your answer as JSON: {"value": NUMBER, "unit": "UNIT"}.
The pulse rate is {"value": 89, "unit": "bpm"}
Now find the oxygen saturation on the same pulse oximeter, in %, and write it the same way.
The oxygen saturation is {"value": 95, "unit": "%"}
